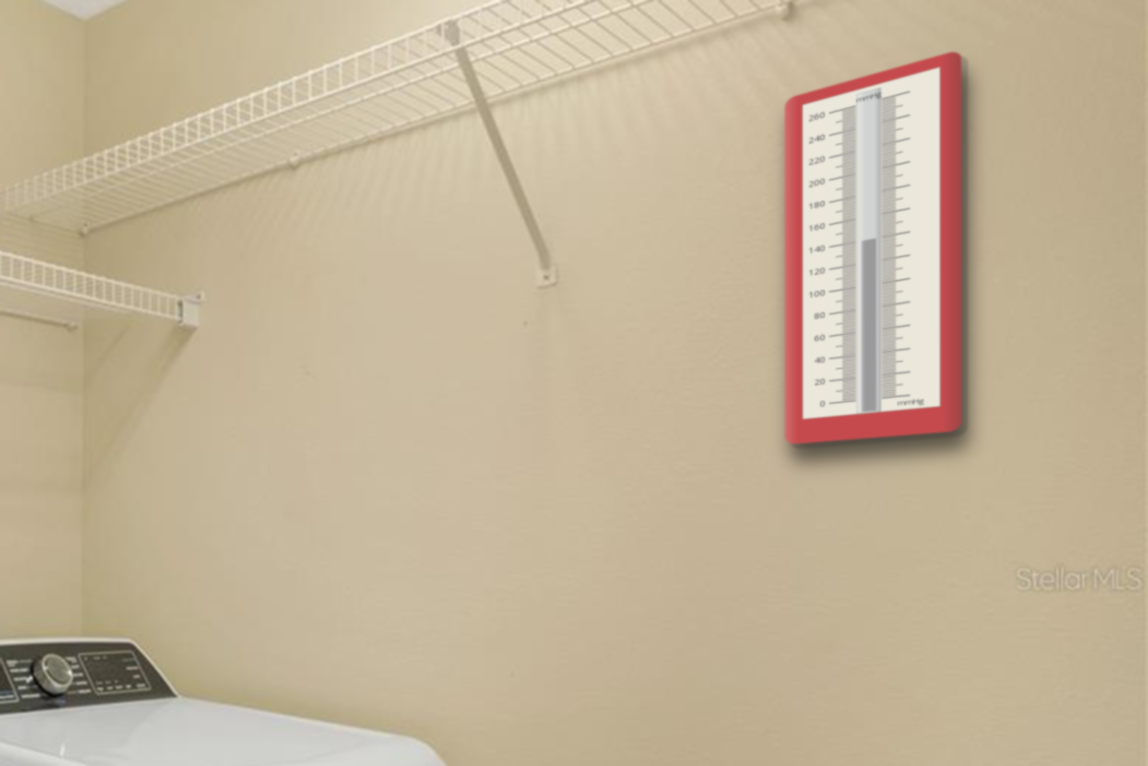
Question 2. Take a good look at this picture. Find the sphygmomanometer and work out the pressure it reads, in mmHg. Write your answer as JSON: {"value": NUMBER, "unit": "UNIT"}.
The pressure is {"value": 140, "unit": "mmHg"}
